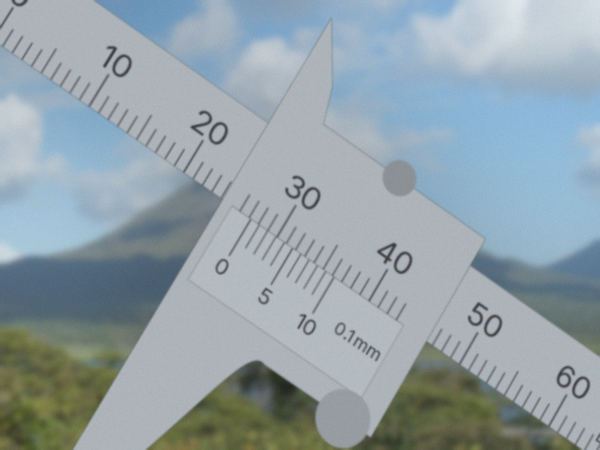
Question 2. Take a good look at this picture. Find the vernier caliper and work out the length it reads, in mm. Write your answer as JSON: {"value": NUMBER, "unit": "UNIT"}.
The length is {"value": 27.2, "unit": "mm"}
